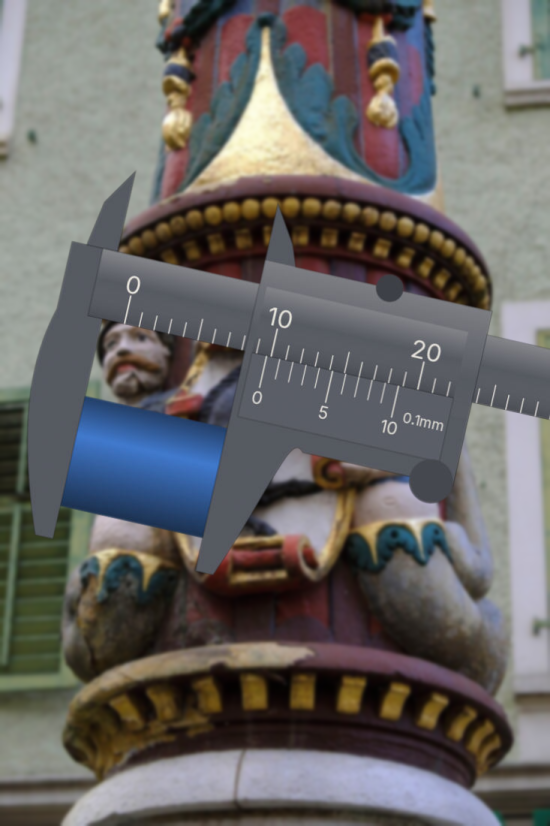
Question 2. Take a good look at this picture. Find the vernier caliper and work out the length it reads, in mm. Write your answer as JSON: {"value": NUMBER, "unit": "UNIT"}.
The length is {"value": 9.7, "unit": "mm"}
